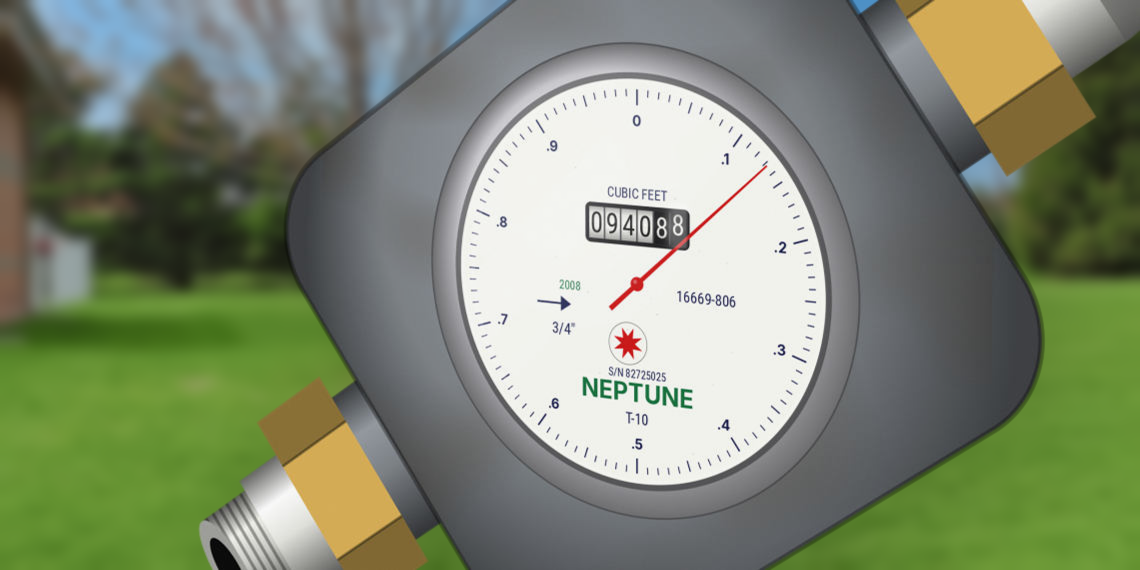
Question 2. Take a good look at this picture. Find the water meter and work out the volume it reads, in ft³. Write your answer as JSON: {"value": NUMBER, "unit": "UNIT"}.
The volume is {"value": 94088.13, "unit": "ft³"}
